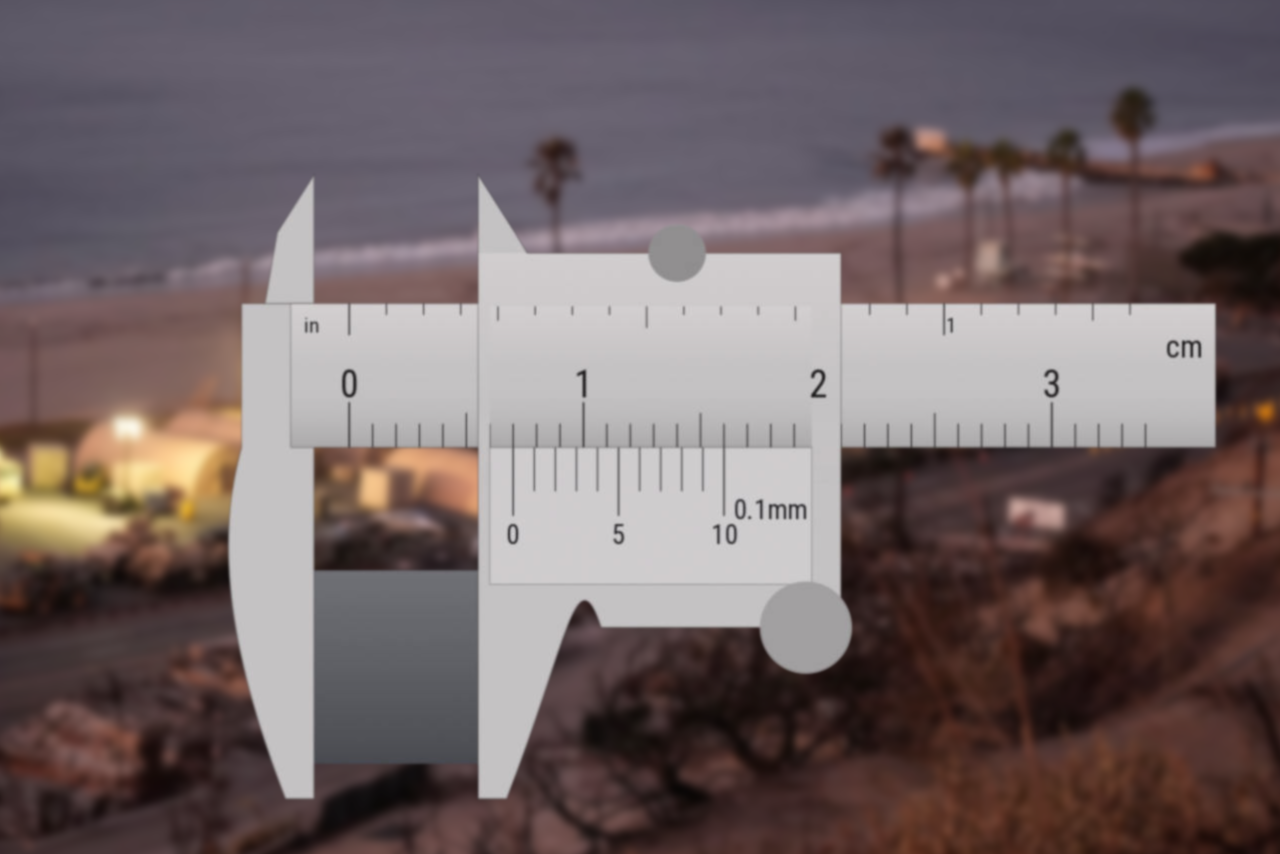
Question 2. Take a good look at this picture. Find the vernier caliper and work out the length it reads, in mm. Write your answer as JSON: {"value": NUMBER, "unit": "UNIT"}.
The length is {"value": 7.0, "unit": "mm"}
